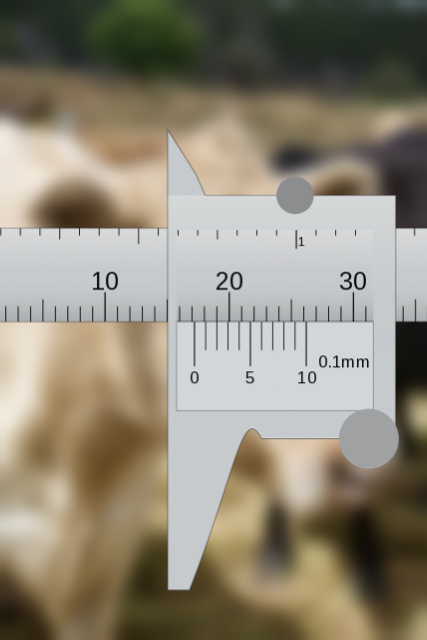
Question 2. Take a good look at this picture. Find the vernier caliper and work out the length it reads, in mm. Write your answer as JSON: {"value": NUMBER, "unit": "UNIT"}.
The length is {"value": 17.2, "unit": "mm"}
